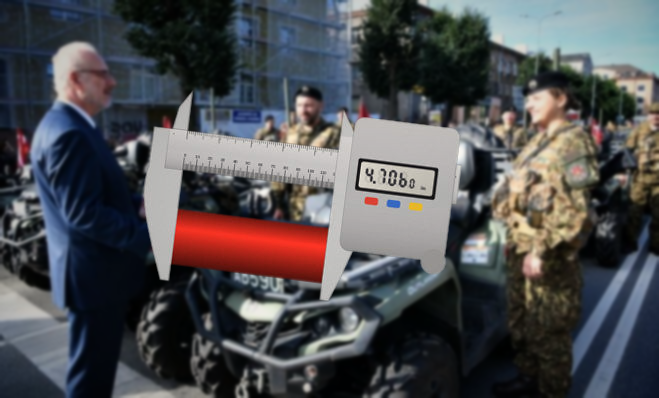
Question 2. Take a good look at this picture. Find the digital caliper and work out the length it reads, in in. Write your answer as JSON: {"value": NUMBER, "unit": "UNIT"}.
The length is {"value": 4.7060, "unit": "in"}
